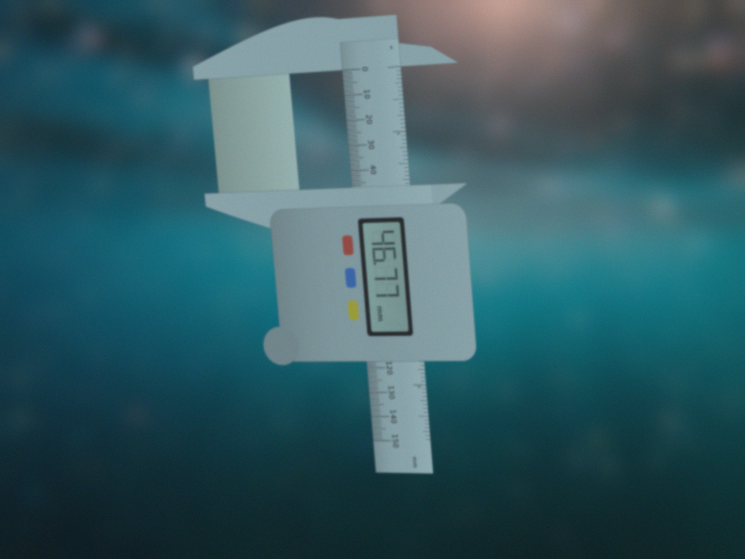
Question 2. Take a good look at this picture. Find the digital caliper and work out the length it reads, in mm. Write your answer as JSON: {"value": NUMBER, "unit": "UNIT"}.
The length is {"value": 46.77, "unit": "mm"}
